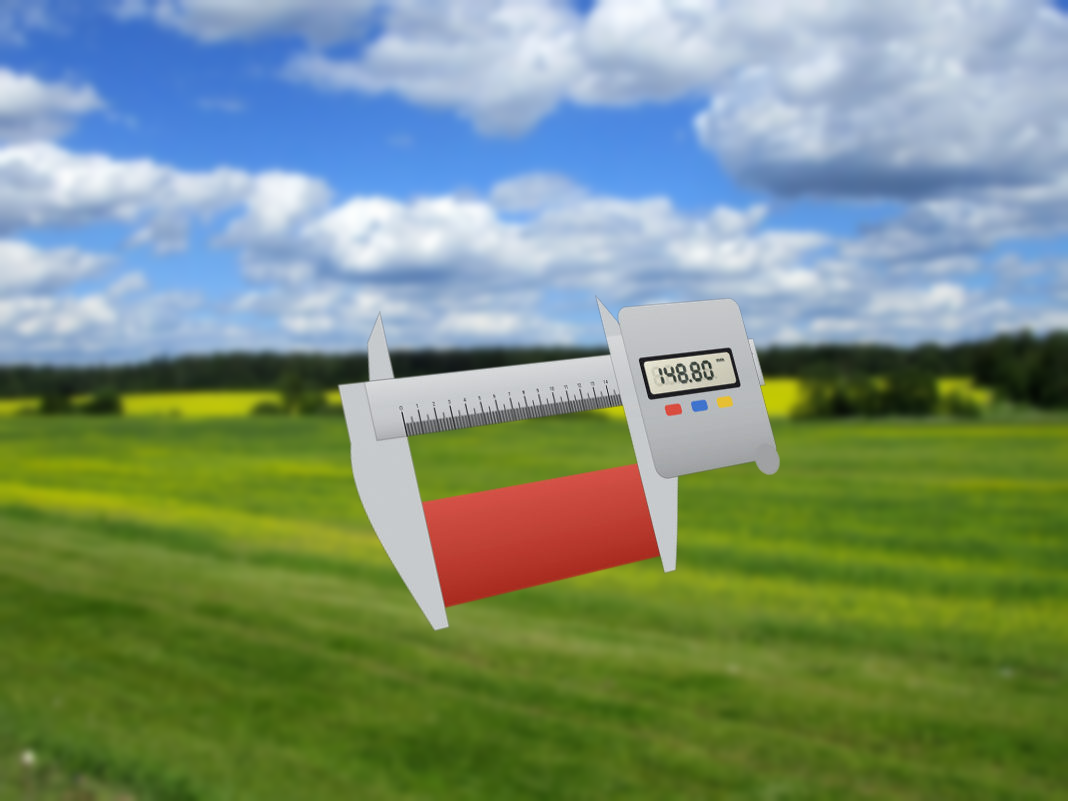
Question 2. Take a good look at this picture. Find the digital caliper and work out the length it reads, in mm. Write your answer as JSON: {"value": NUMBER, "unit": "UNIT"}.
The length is {"value": 148.80, "unit": "mm"}
